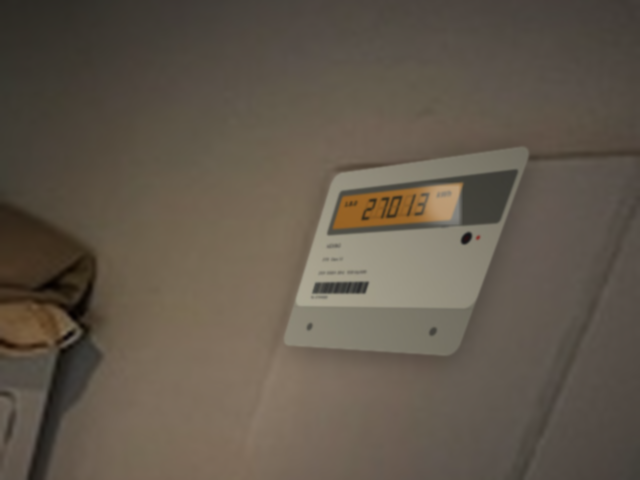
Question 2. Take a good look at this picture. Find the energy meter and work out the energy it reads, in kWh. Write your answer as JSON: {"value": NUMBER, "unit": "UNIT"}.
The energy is {"value": 27013, "unit": "kWh"}
